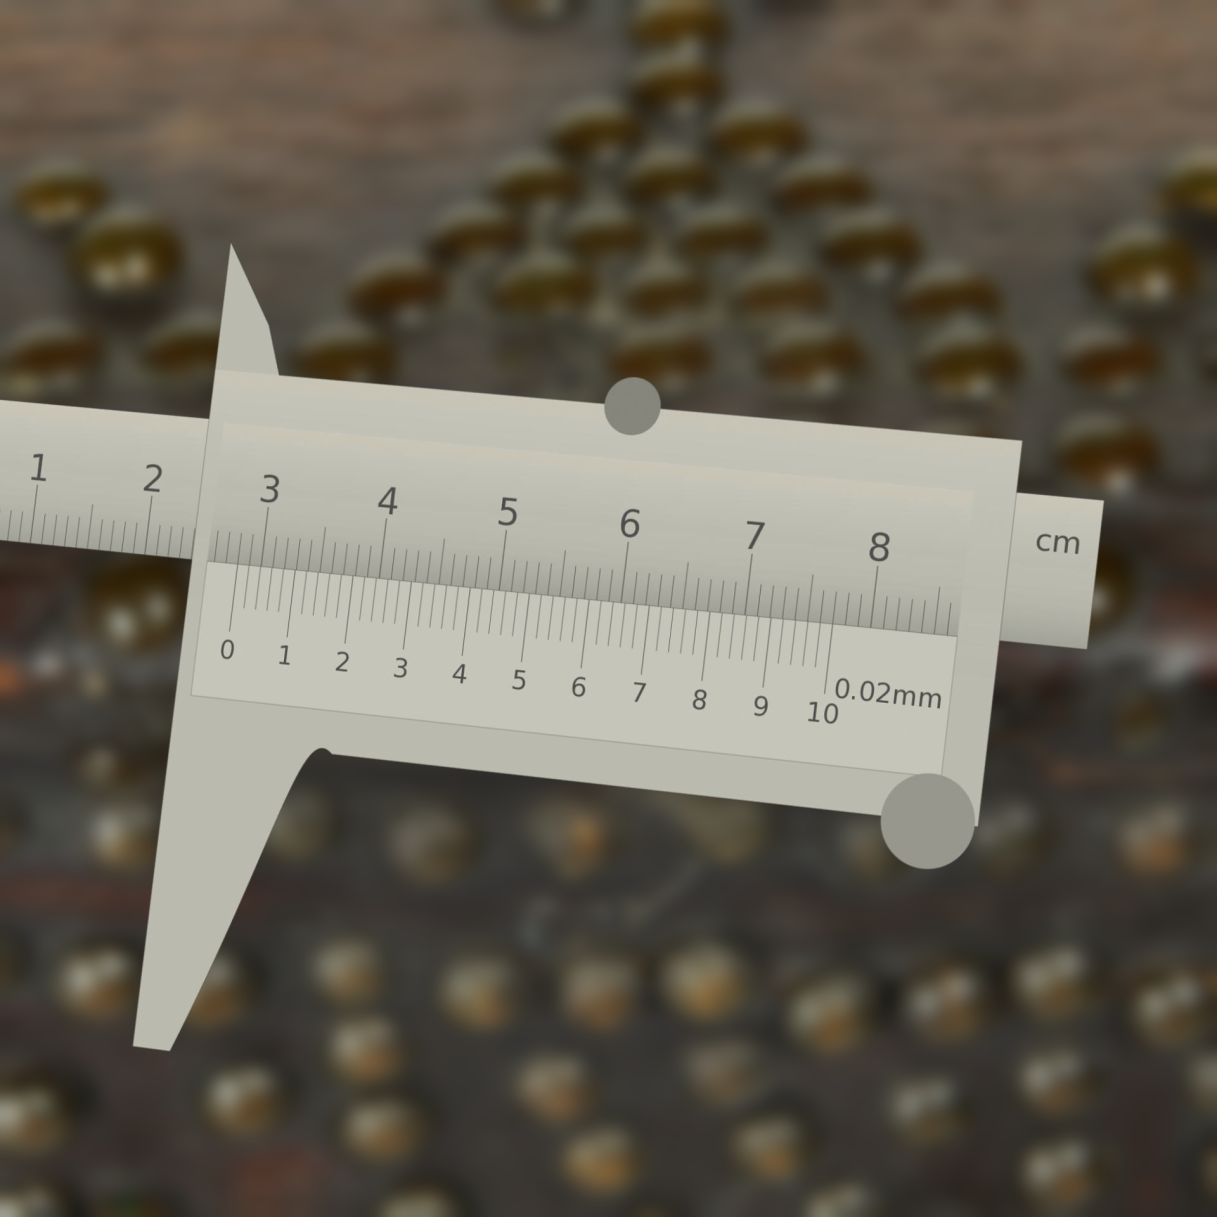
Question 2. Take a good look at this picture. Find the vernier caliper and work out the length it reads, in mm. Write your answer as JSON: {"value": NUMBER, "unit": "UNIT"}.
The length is {"value": 28.0, "unit": "mm"}
